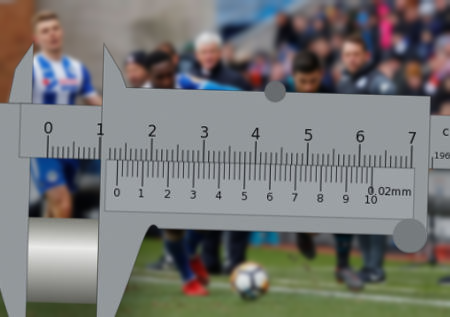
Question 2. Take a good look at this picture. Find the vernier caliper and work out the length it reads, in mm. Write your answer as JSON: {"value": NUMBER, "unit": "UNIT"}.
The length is {"value": 13.5, "unit": "mm"}
